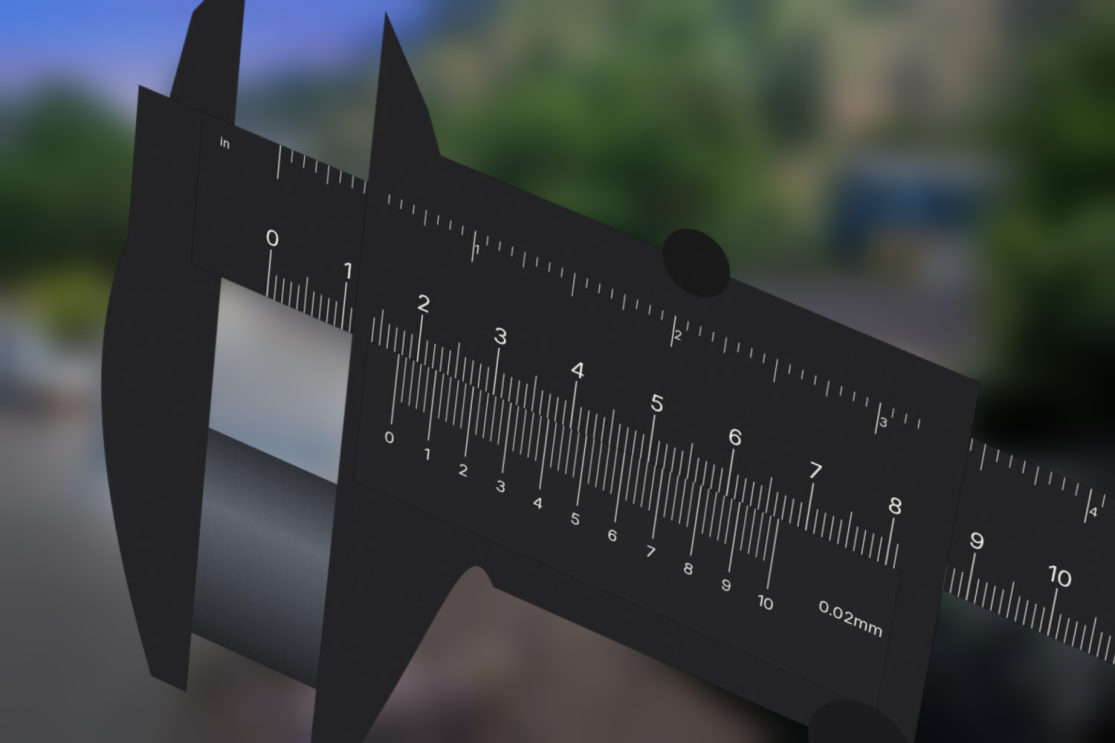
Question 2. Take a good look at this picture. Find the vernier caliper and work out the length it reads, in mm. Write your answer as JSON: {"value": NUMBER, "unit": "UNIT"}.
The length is {"value": 17.6, "unit": "mm"}
